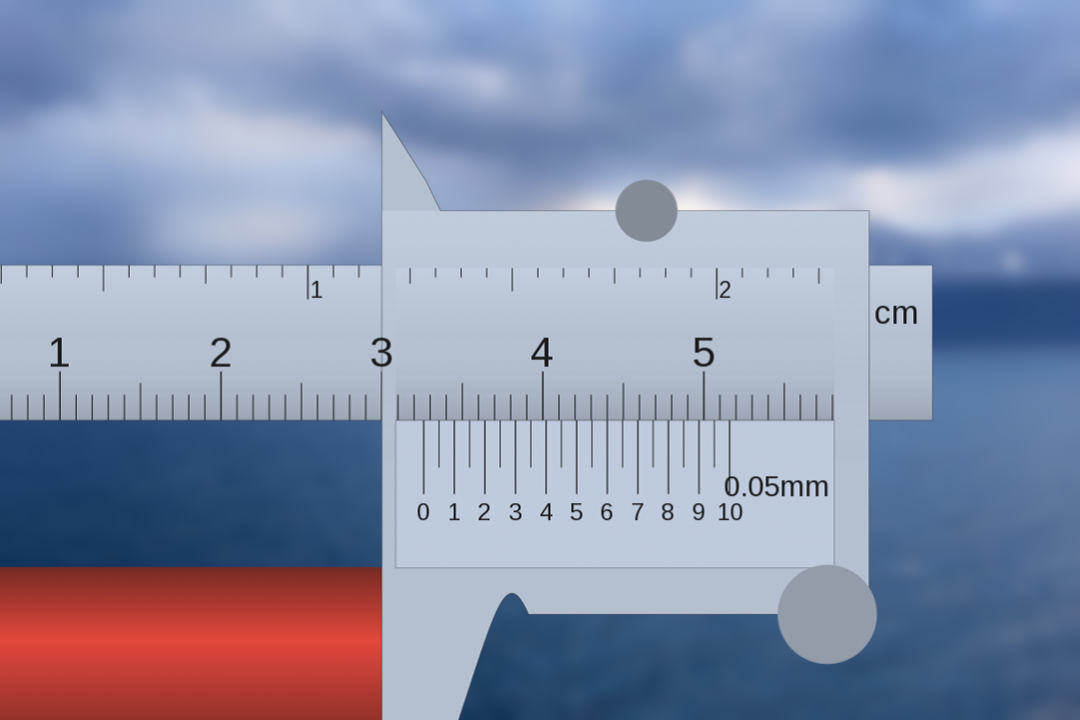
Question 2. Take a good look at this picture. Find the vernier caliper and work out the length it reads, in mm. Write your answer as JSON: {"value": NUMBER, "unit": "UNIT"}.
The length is {"value": 32.6, "unit": "mm"}
